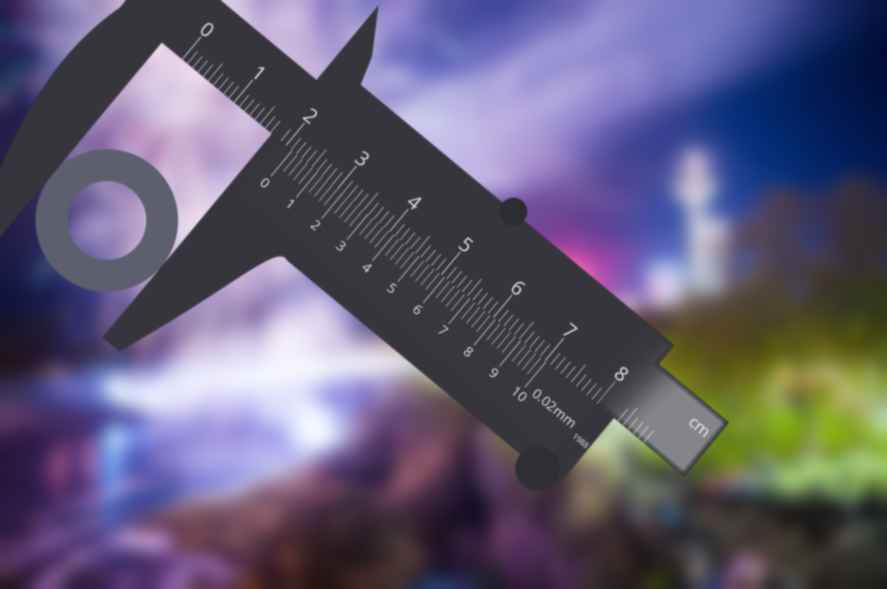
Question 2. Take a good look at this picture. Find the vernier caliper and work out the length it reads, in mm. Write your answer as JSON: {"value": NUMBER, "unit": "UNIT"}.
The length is {"value": 21.2, "unit": "mm"}
